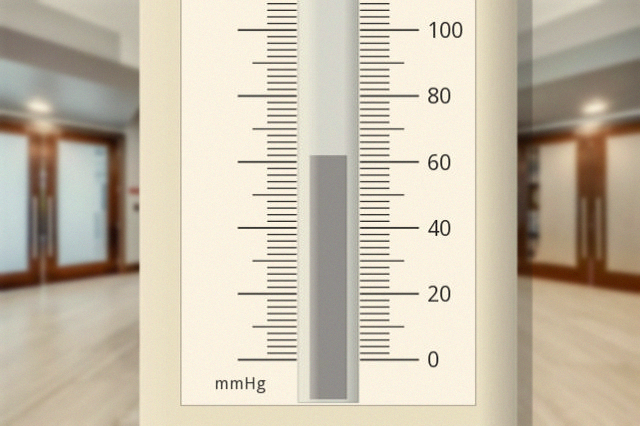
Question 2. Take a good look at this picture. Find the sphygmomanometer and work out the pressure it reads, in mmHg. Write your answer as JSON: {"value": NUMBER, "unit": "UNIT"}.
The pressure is {"value": 62, "unit": "mmHg"}
